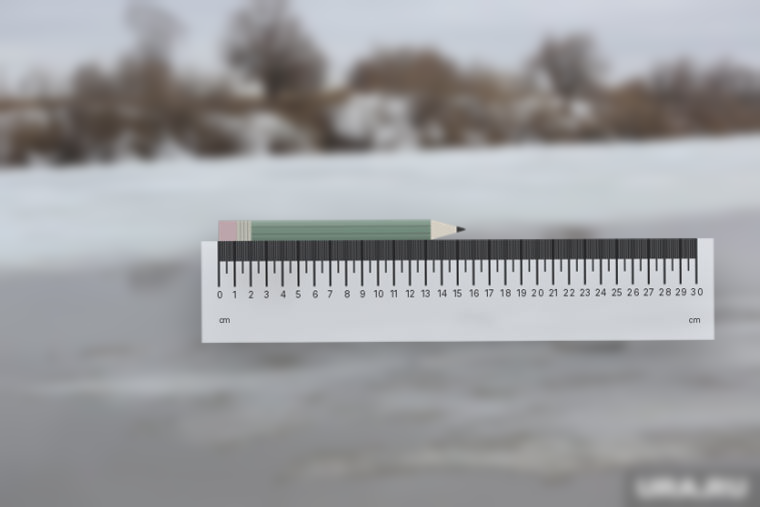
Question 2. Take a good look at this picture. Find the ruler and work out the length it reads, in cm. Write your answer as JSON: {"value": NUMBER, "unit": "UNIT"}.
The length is {"value": 15.5, "unit": "cm"}
